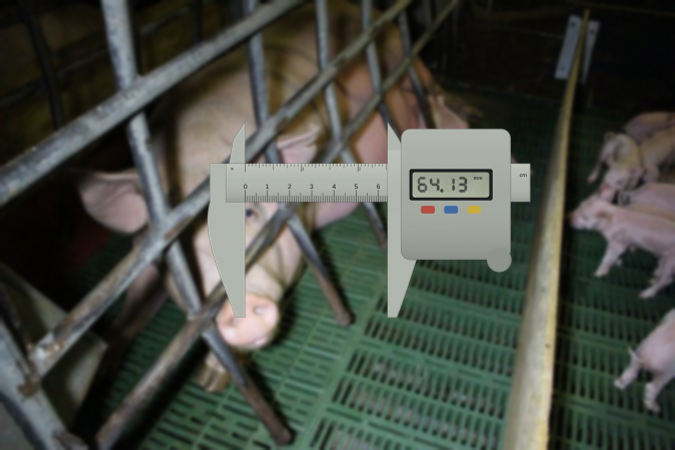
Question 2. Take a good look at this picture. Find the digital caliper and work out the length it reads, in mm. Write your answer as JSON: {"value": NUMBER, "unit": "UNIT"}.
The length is {"value": 64.13, "unit": "mm"}
